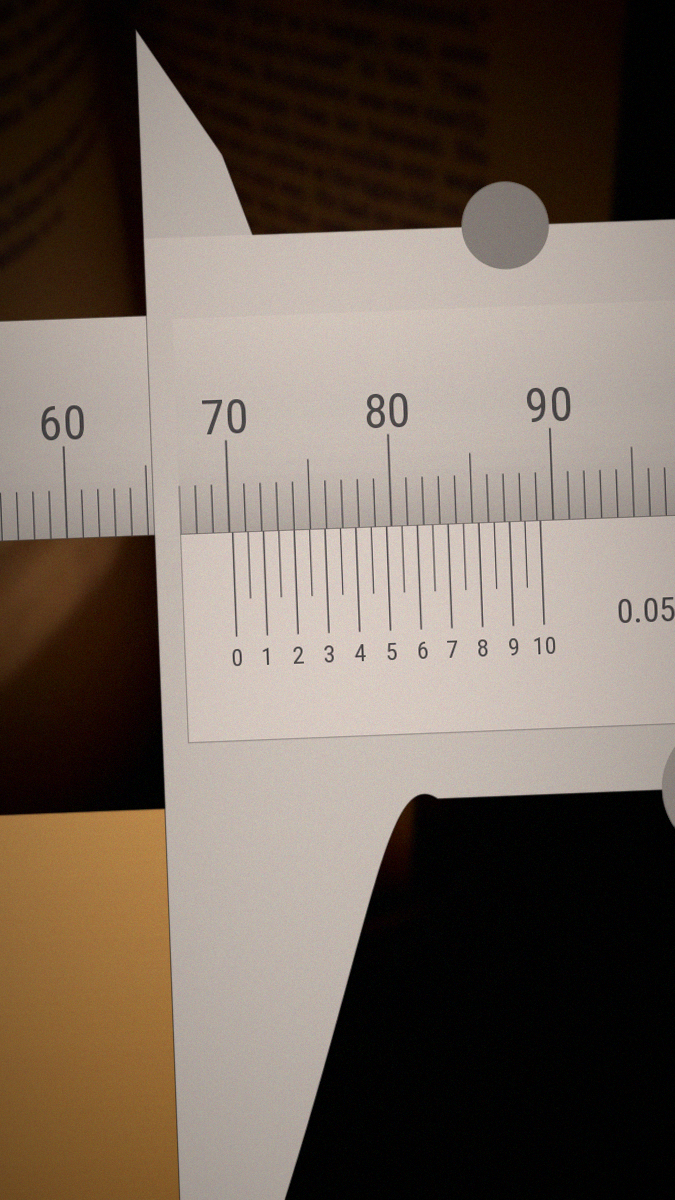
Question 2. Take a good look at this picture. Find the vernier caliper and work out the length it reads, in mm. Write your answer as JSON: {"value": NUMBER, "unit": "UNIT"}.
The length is {"value": 70.2, "unit": "mm"}
